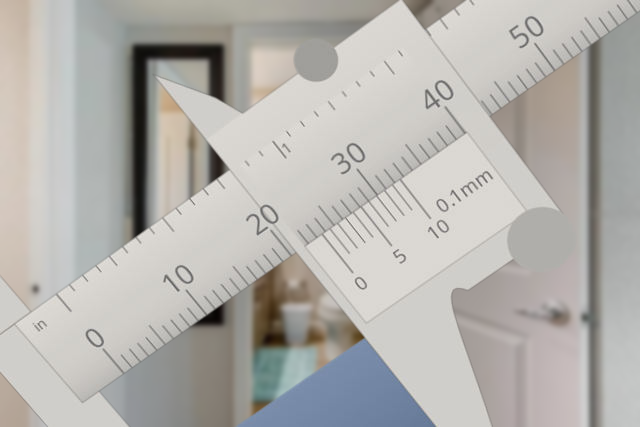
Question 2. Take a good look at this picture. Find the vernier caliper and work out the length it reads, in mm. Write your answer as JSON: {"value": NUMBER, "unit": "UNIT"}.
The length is {"value": 23.6, "unit": "mm"}
